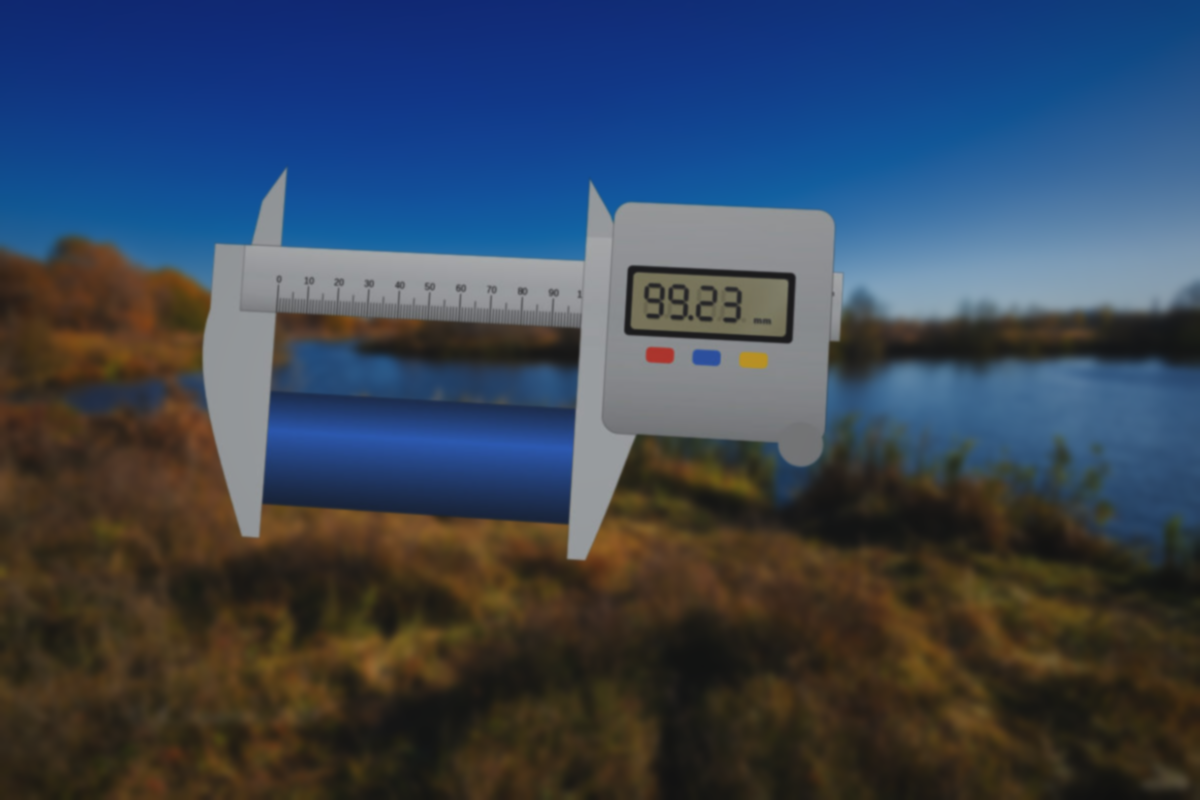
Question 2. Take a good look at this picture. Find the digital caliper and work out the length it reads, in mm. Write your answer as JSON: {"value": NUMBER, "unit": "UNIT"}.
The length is {"value": 99.23, "unit": "mm"}
